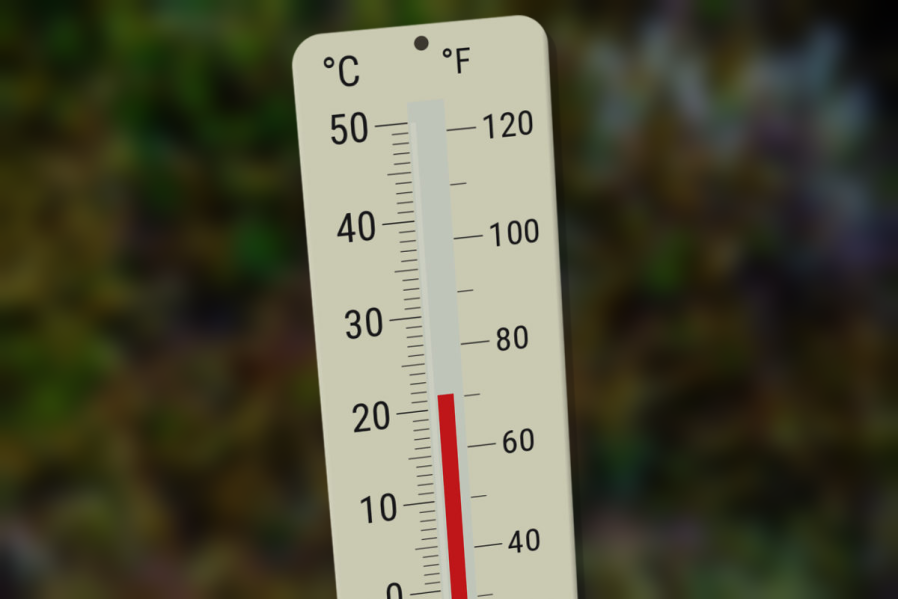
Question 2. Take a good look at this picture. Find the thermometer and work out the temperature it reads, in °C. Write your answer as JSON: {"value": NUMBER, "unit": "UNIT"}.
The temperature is {"value": 21.5, "unit": "°C"}
